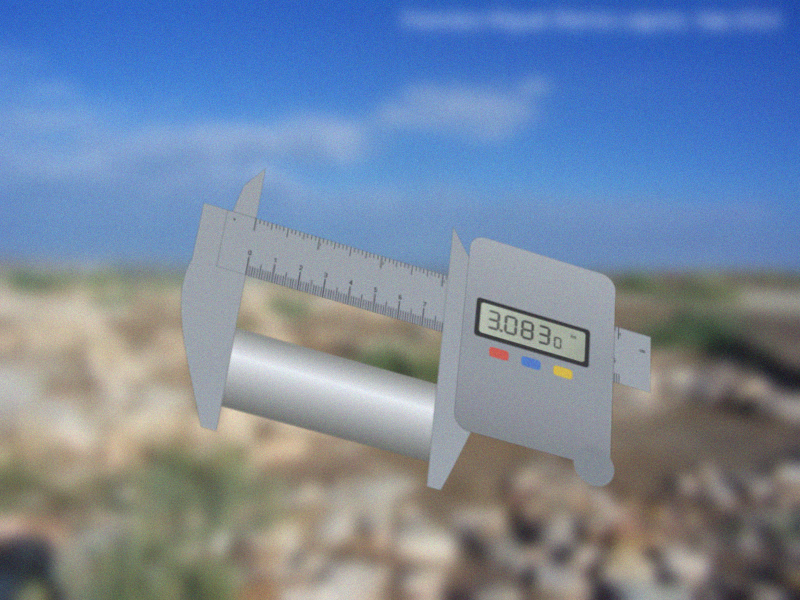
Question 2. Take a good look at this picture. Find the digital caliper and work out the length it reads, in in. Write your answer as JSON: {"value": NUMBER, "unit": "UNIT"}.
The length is {"value": 3.0830, "unit": "in"}
